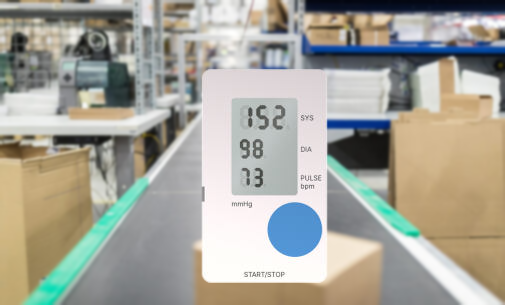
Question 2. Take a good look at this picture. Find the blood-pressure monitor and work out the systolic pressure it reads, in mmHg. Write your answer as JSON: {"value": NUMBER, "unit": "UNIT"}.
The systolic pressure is {"value": 152, "unit": "mmHg"}
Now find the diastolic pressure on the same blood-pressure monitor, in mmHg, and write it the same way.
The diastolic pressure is {"value": 98, "unit": "mmHg"}
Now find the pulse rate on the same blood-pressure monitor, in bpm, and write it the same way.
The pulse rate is {"value": 73, "unit": "bpm"}
